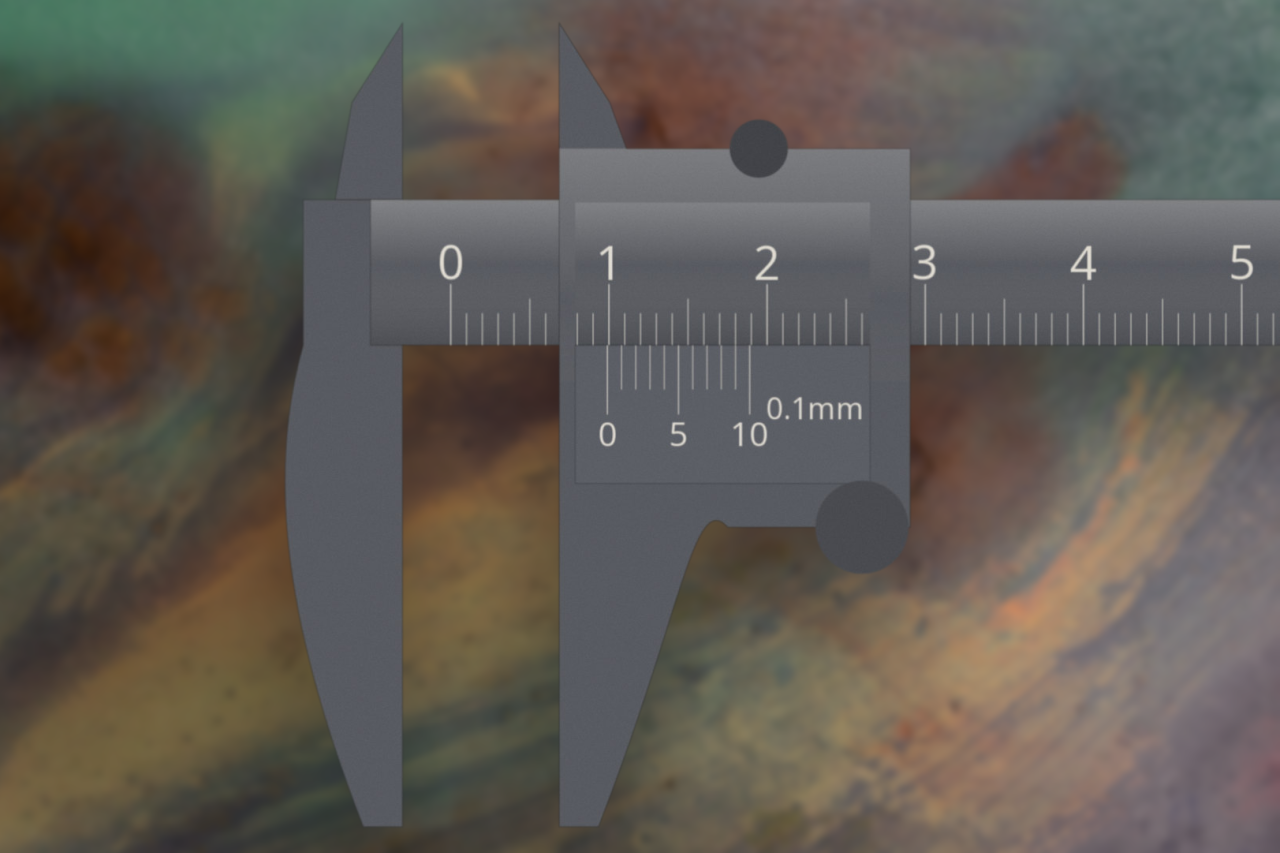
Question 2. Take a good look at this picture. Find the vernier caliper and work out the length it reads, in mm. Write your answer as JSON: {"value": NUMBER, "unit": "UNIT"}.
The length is {"value": 9.9, "unit": "mm"}
